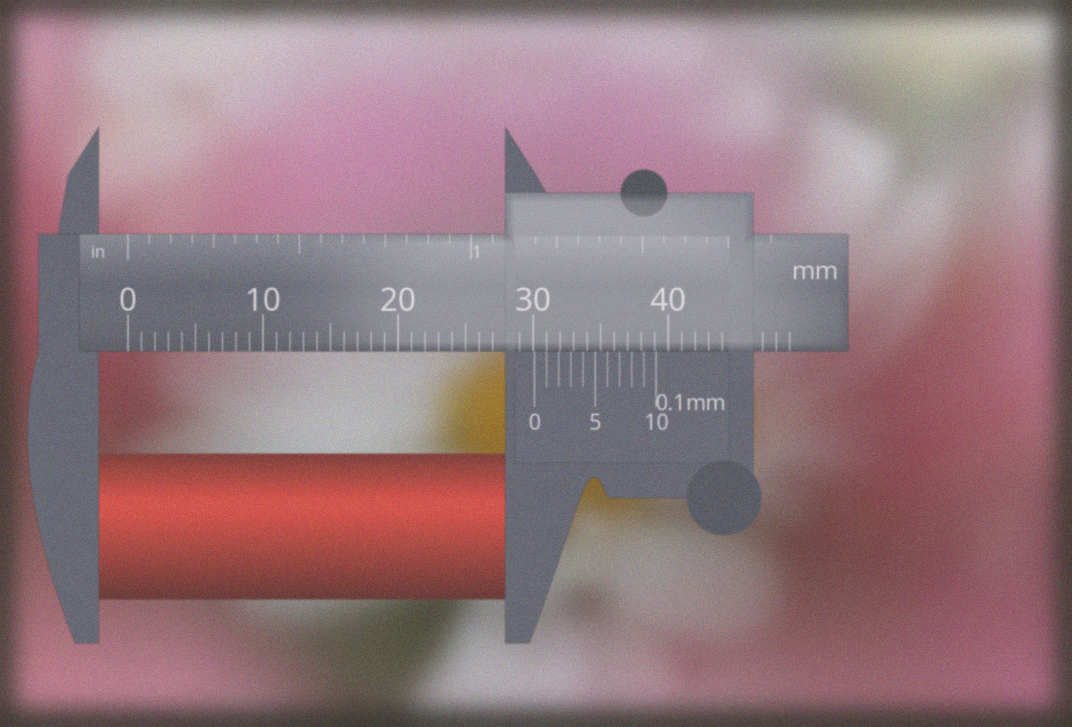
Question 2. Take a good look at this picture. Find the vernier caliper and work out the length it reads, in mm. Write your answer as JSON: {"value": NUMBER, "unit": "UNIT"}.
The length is {"value": 30.1, "unit": "mm"}
